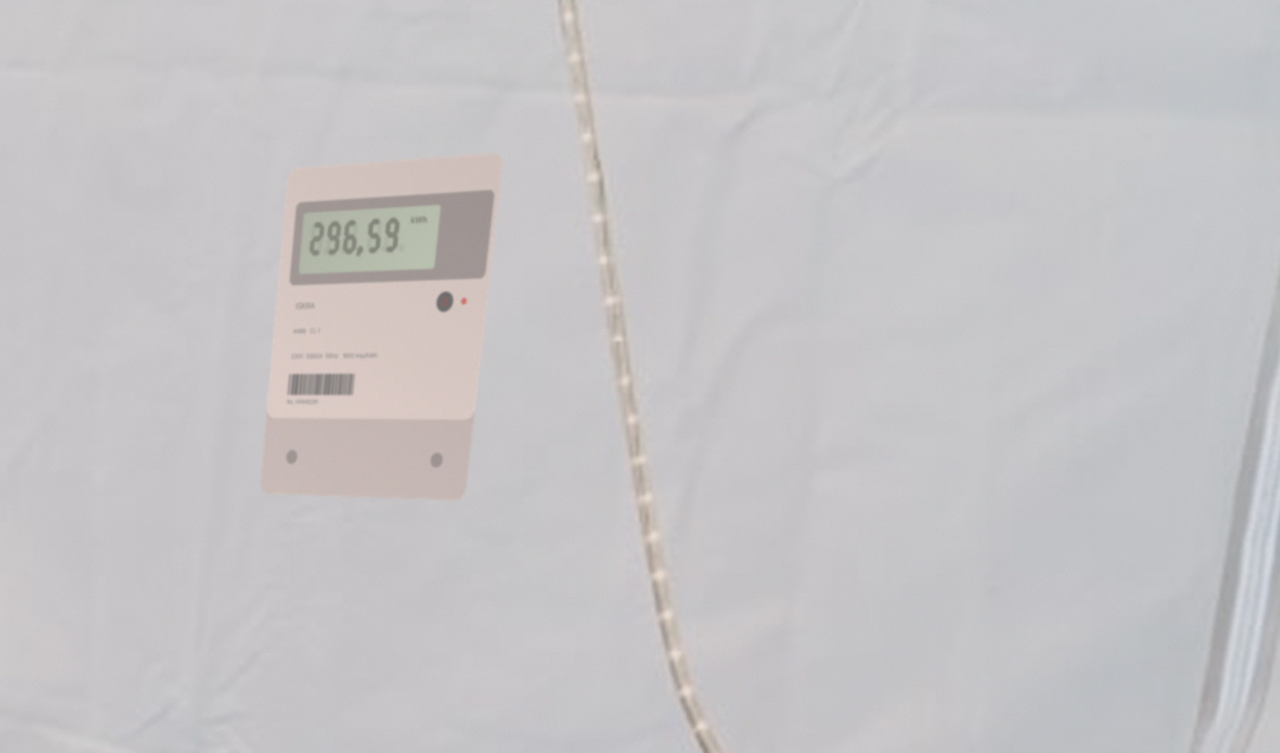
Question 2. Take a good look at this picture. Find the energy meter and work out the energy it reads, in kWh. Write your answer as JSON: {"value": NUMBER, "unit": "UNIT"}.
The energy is {"value": 296.59, "unit": "kWh"}
